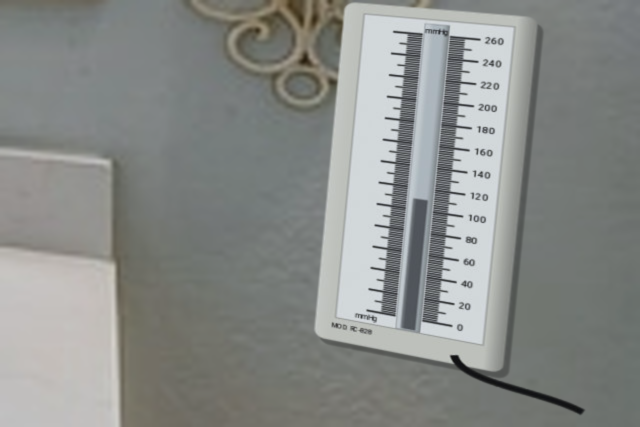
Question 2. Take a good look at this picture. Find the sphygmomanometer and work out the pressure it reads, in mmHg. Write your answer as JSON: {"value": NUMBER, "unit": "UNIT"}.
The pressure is {"value": 110, "unit": "mmHg"}
